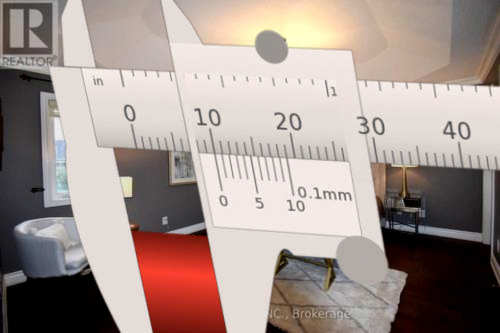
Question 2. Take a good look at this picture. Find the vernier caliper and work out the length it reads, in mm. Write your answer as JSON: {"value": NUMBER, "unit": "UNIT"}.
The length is {"value": 10.0, "unit": "mm"}
